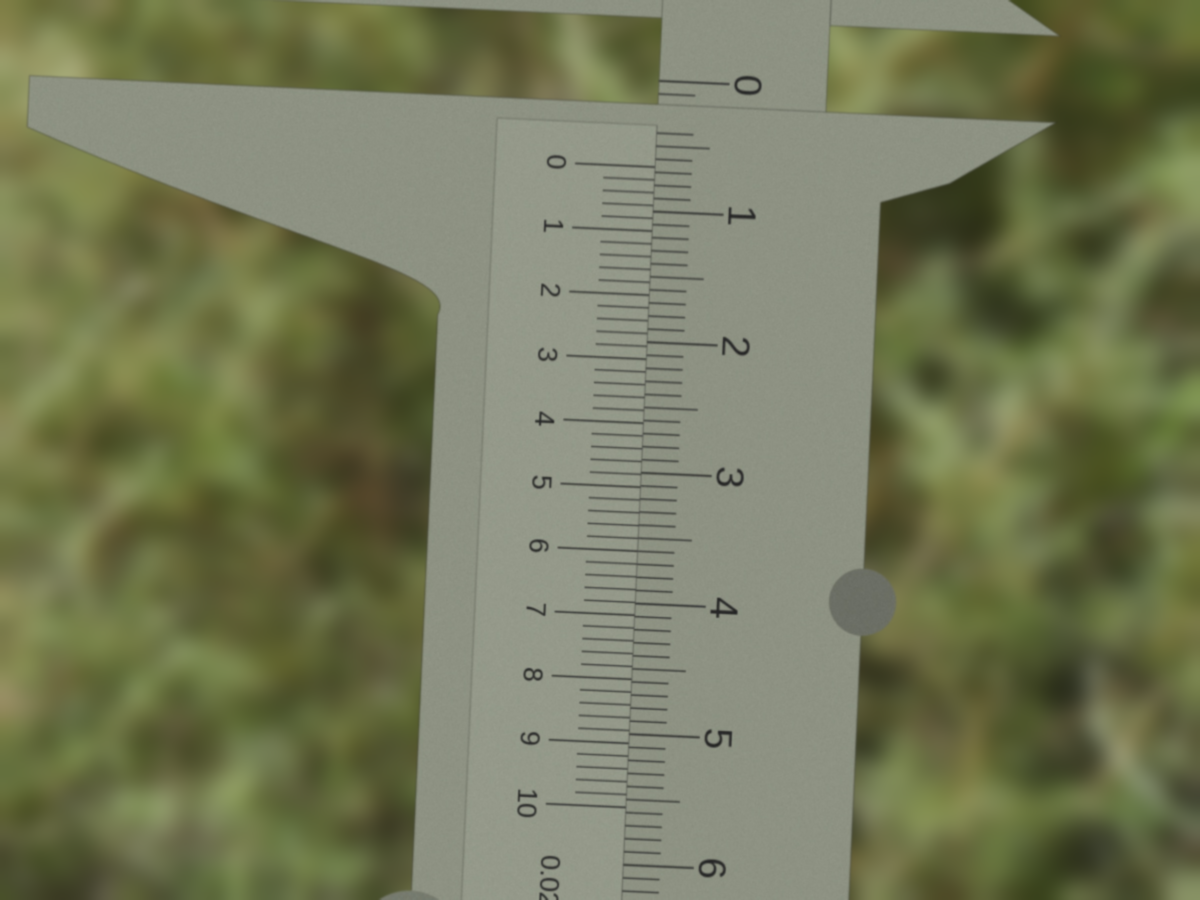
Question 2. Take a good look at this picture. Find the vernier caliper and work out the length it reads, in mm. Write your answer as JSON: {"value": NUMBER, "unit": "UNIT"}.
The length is {"value": 6.6, "unit": "mm"}
